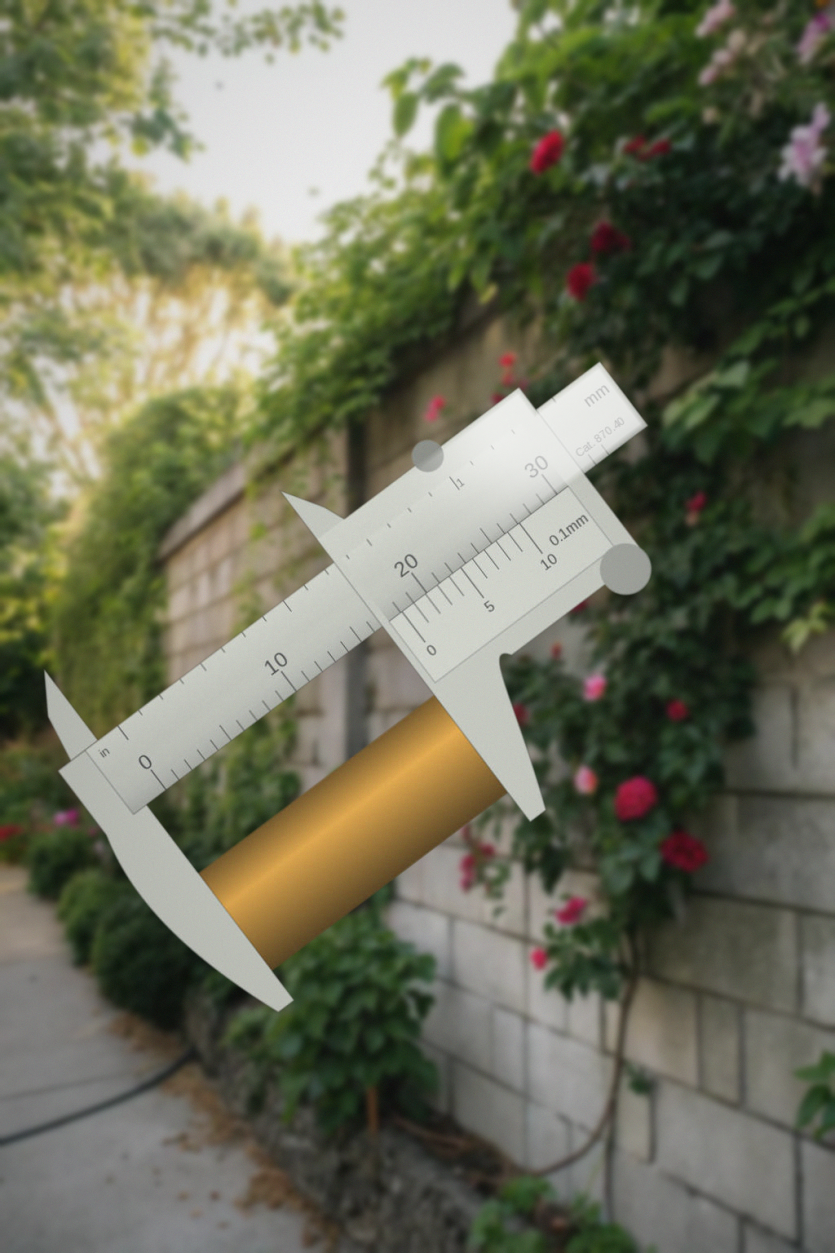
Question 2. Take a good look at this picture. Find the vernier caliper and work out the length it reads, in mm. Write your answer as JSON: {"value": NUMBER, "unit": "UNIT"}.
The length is {"value": 18.1, "unit": "mm"}
